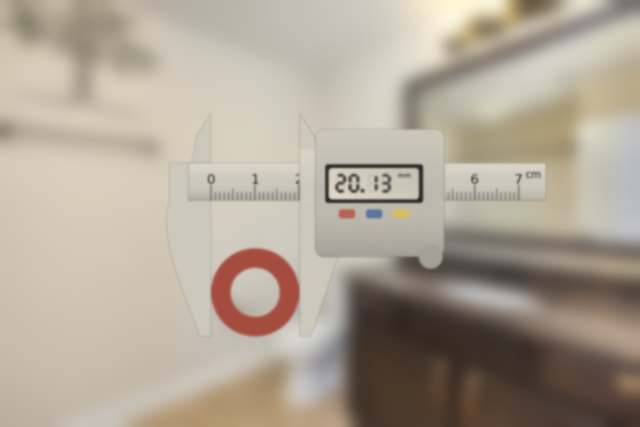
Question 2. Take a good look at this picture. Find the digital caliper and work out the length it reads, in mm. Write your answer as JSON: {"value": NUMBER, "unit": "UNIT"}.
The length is {"value": 20.13, "unit": "mm"}
